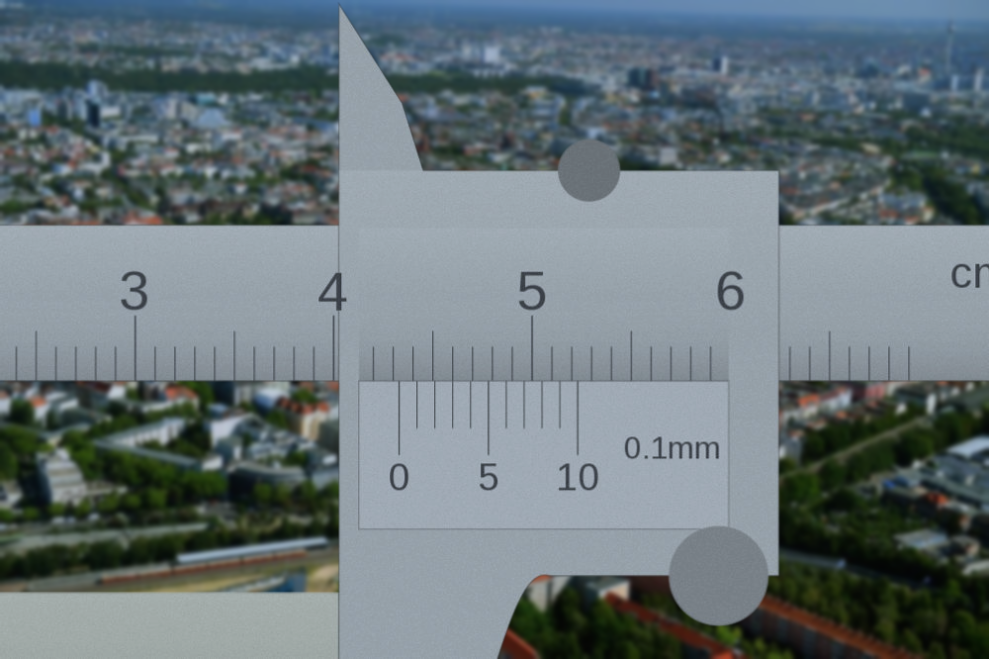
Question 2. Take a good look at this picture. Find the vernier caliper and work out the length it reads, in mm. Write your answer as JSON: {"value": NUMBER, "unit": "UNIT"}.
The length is {"value": 43.3, "unit": "mm"}
